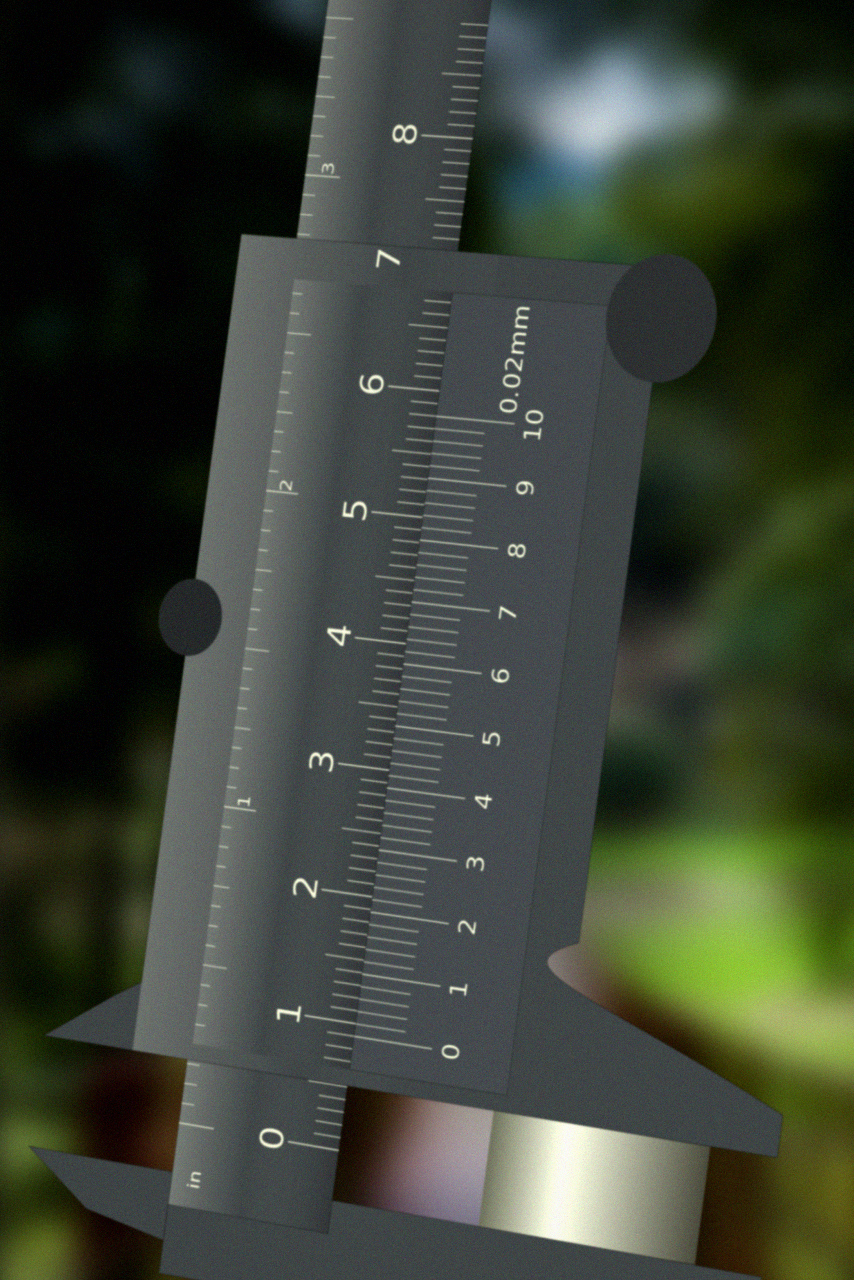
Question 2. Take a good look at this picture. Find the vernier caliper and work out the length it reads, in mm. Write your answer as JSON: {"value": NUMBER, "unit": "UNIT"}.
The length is {"value": 9.0, "unit": "mm"}
